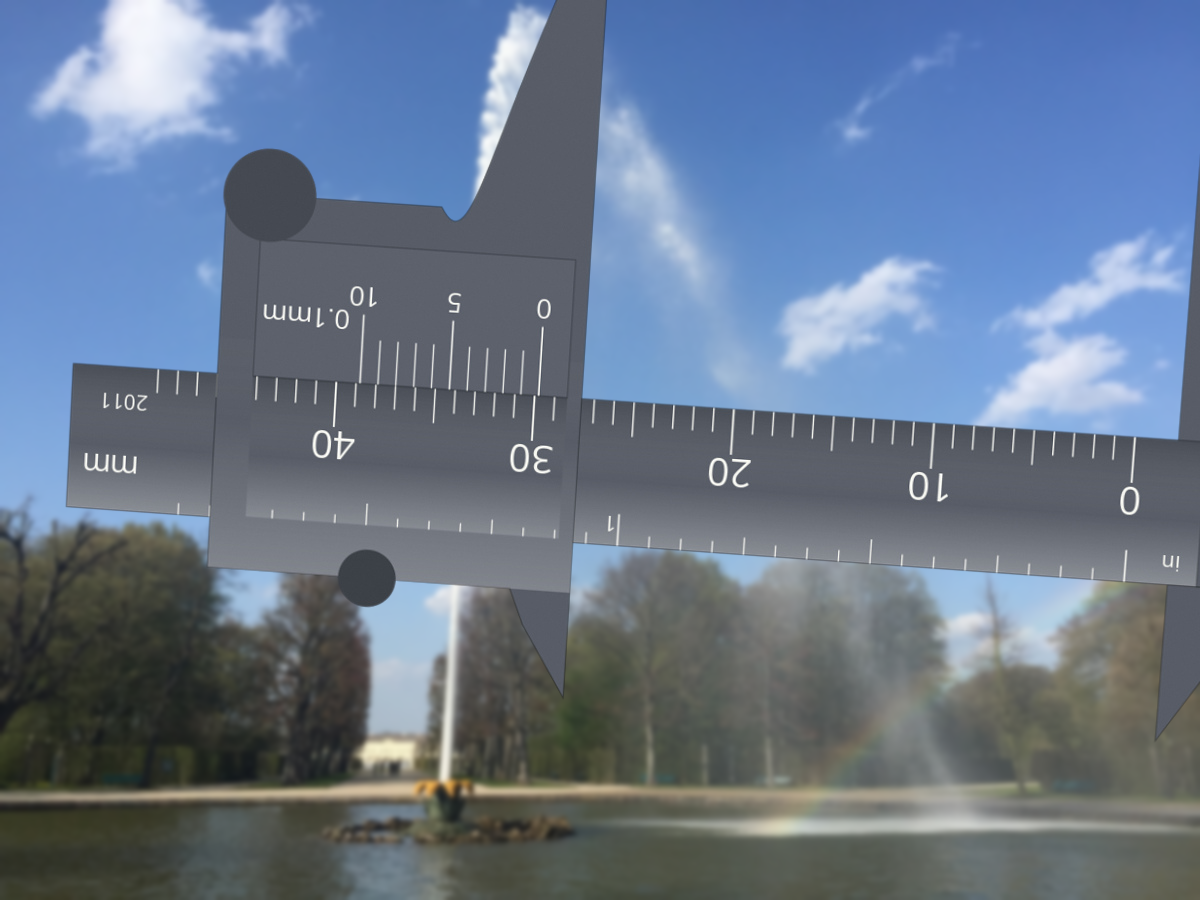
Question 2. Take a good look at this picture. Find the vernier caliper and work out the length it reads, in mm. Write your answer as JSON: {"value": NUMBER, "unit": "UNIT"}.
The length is {"value": 29.8, "unit": "mm"}
